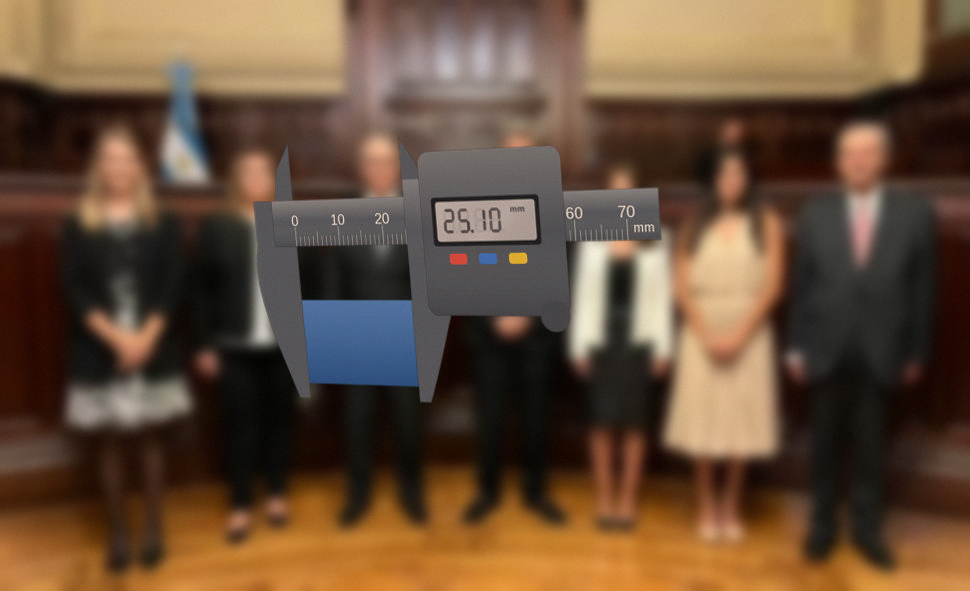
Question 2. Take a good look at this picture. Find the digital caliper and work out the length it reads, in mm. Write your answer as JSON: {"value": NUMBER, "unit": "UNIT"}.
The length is {"value": 25.10, "unit": "mm"}
